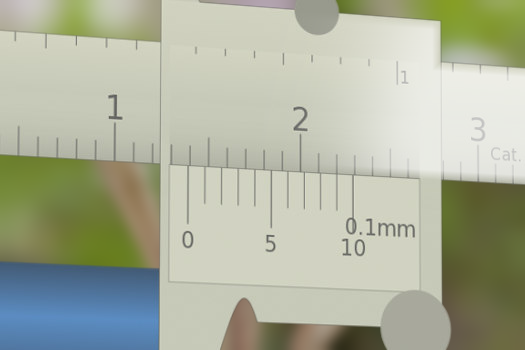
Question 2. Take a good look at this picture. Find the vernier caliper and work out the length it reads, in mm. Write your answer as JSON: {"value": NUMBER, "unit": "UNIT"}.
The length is {"value": 13.9, "unit": "mm"}
